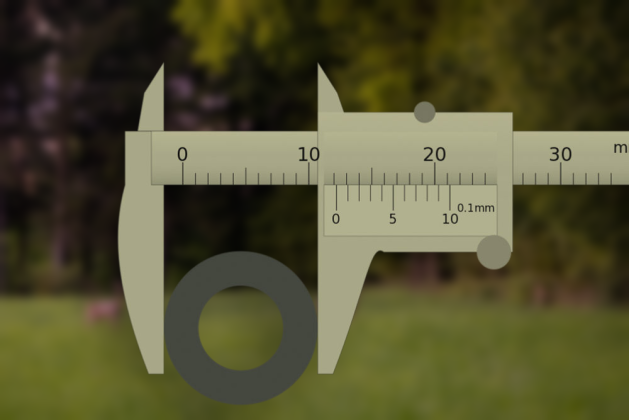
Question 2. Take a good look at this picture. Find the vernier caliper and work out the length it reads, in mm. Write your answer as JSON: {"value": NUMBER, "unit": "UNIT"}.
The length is {"value": 12.2, "unit": "mm"}
